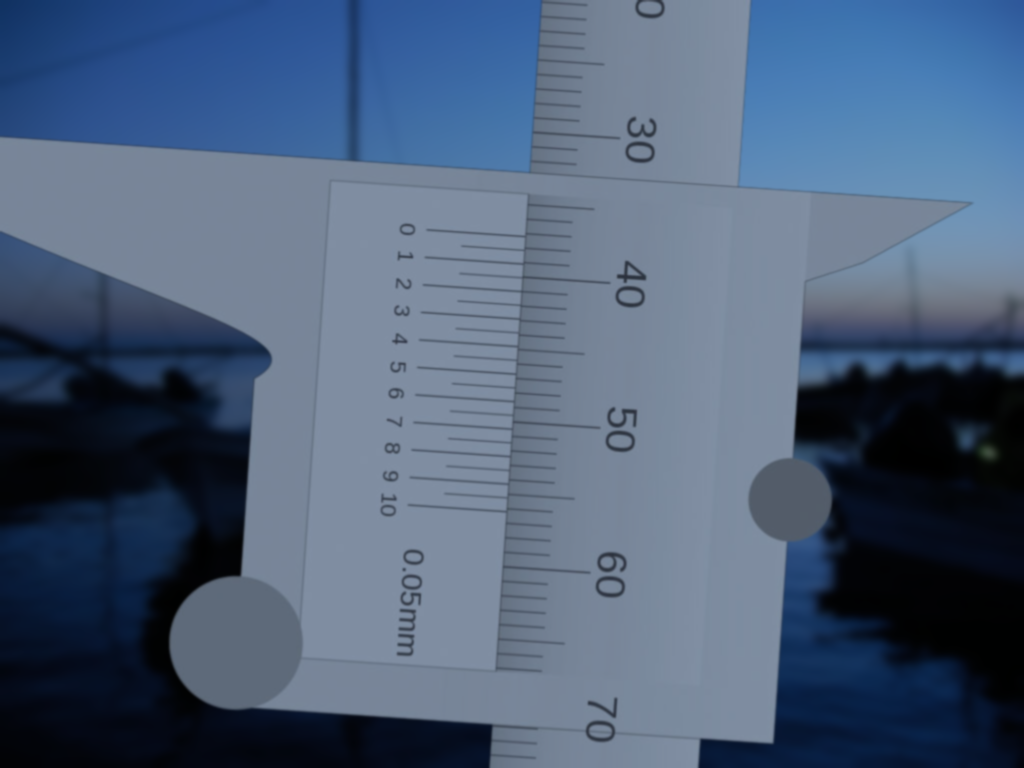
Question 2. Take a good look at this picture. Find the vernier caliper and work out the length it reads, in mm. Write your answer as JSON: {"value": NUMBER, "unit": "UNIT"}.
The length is {"value": 37.2, "unit": "mm"}
